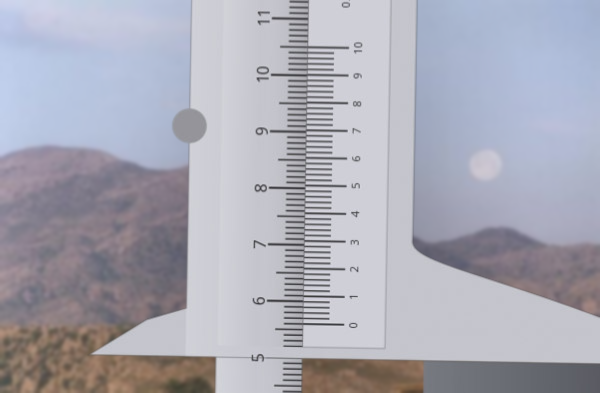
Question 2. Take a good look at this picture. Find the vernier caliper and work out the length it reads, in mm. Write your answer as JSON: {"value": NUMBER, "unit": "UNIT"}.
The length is {"value": 56.0, "unit": "mm"}
